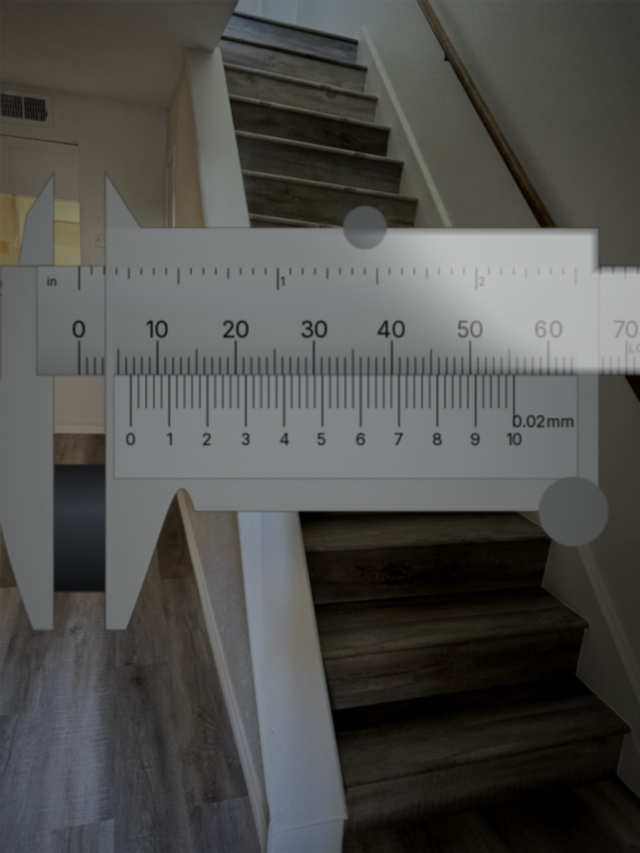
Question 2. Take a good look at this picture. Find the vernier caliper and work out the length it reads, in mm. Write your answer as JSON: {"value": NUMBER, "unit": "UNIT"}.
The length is {"value": 6.6, "unit": "mm"}
